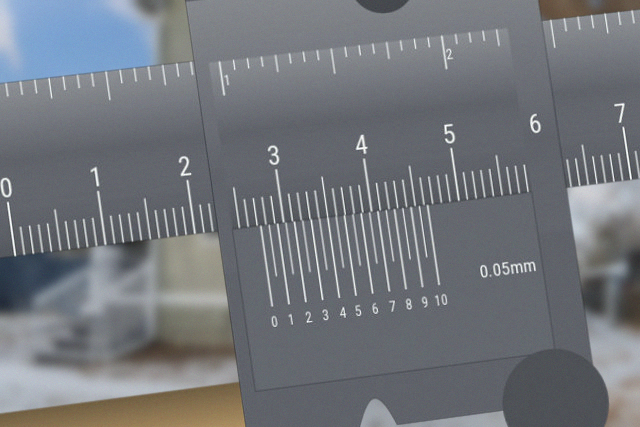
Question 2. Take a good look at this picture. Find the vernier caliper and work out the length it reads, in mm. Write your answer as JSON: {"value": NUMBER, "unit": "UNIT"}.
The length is {"value": 27.4, "unit": "mm"}
